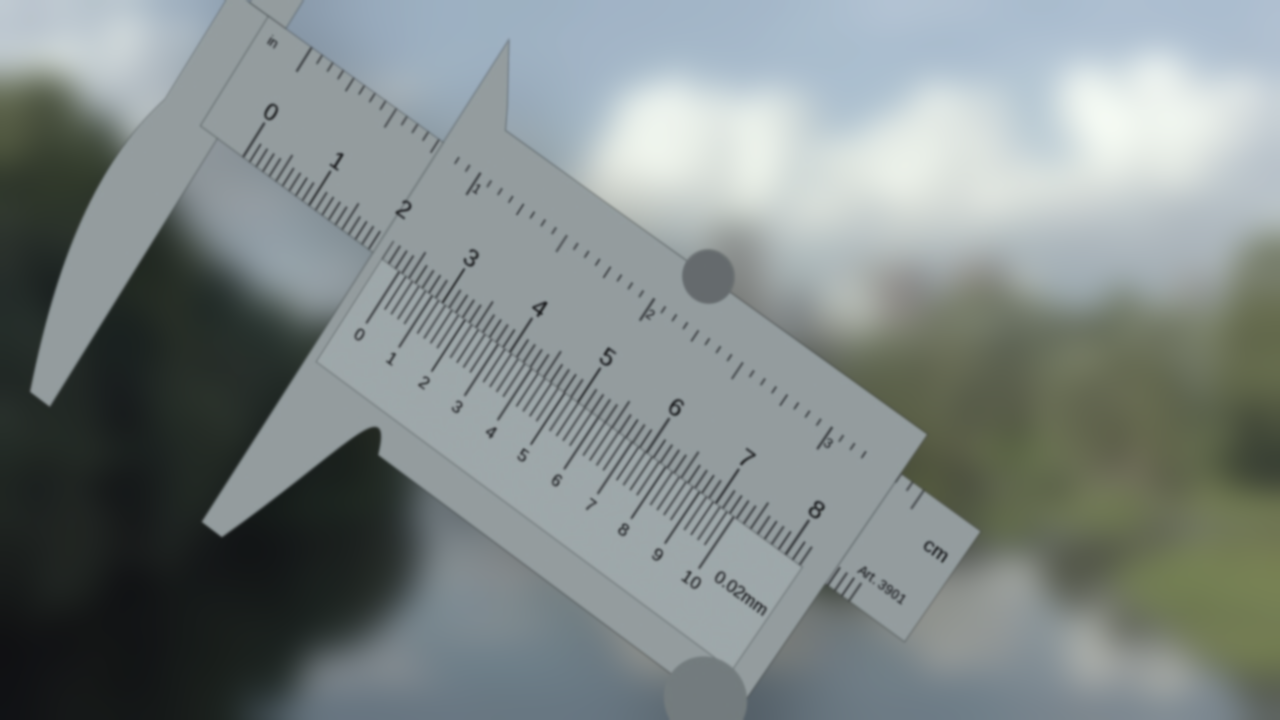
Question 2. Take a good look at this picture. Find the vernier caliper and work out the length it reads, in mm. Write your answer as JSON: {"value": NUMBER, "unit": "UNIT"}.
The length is {"value": 23.6, "unit": "mm"}
